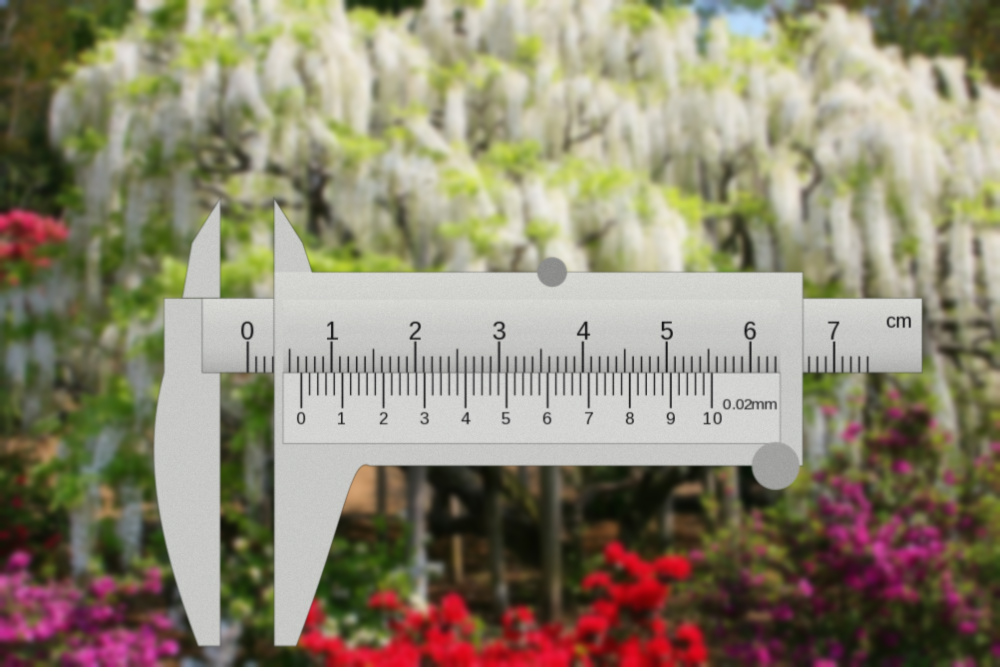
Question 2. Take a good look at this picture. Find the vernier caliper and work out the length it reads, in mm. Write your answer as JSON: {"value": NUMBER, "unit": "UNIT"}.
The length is {"value": 6.4, "unit": "mm"}
